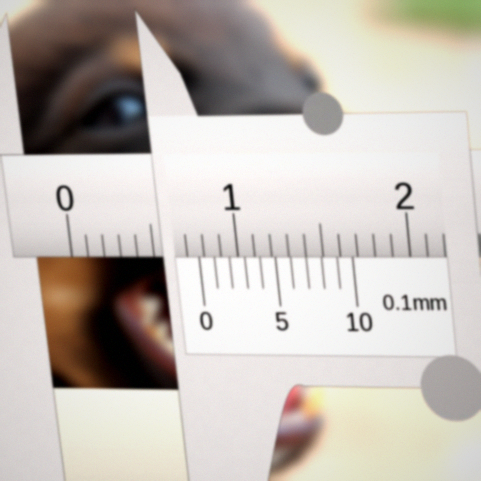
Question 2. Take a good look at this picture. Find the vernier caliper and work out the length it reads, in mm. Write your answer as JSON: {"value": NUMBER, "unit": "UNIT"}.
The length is {"value": 7.7, "unit": "mm"}
